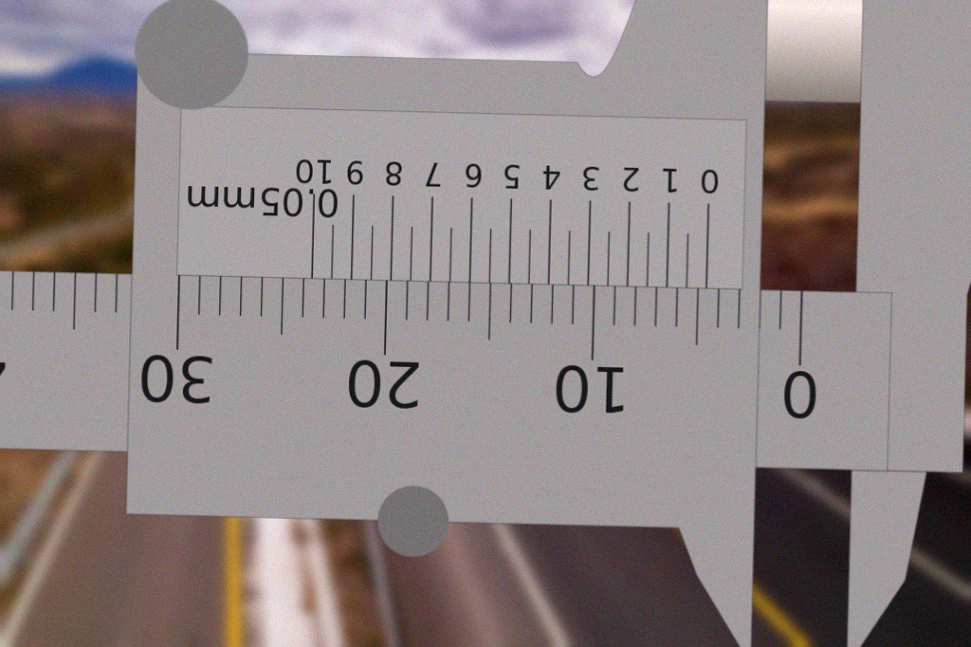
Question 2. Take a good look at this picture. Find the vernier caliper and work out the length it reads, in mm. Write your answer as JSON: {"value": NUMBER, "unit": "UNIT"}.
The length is {"value": 4.6, "unit": "mm"}
